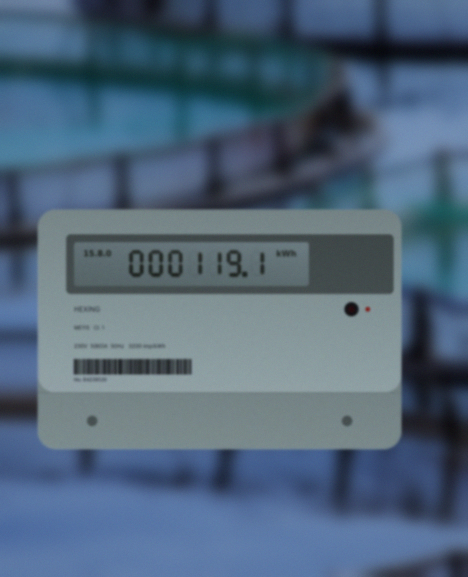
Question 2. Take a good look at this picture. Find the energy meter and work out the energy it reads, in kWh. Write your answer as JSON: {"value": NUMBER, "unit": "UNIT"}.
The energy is {"value": 119.1, "unit": "kWh"}
